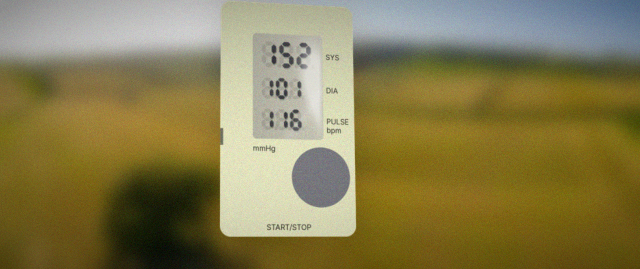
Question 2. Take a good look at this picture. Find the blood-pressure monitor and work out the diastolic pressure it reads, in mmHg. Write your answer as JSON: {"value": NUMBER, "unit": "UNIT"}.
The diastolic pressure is {"value": 101, "unit": "mmHg"}
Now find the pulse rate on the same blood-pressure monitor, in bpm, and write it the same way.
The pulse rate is {"value": 116, "unit": "bpm"}
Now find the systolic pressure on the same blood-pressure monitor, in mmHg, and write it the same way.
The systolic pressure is {"value": 152, "unit": "mmHg"}
